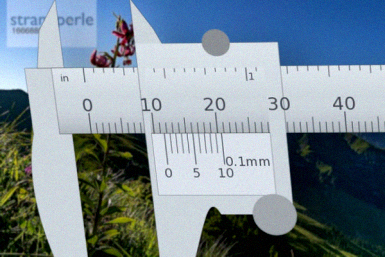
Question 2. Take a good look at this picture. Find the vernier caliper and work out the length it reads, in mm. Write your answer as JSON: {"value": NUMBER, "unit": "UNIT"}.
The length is {"value": 11.6, "unit": "mm"}
